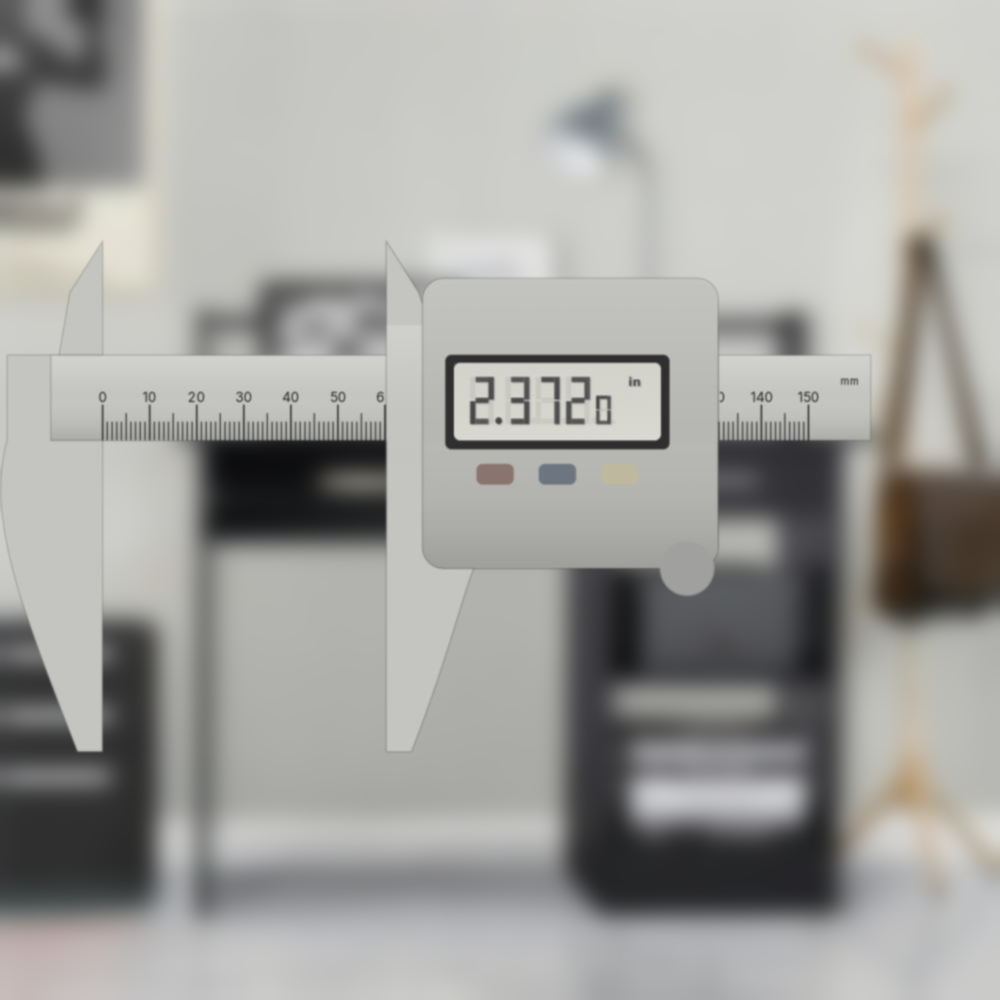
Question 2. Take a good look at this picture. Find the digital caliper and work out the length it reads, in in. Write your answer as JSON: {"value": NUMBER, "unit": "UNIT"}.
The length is {"value": 2.3720, "unit": "in"}
